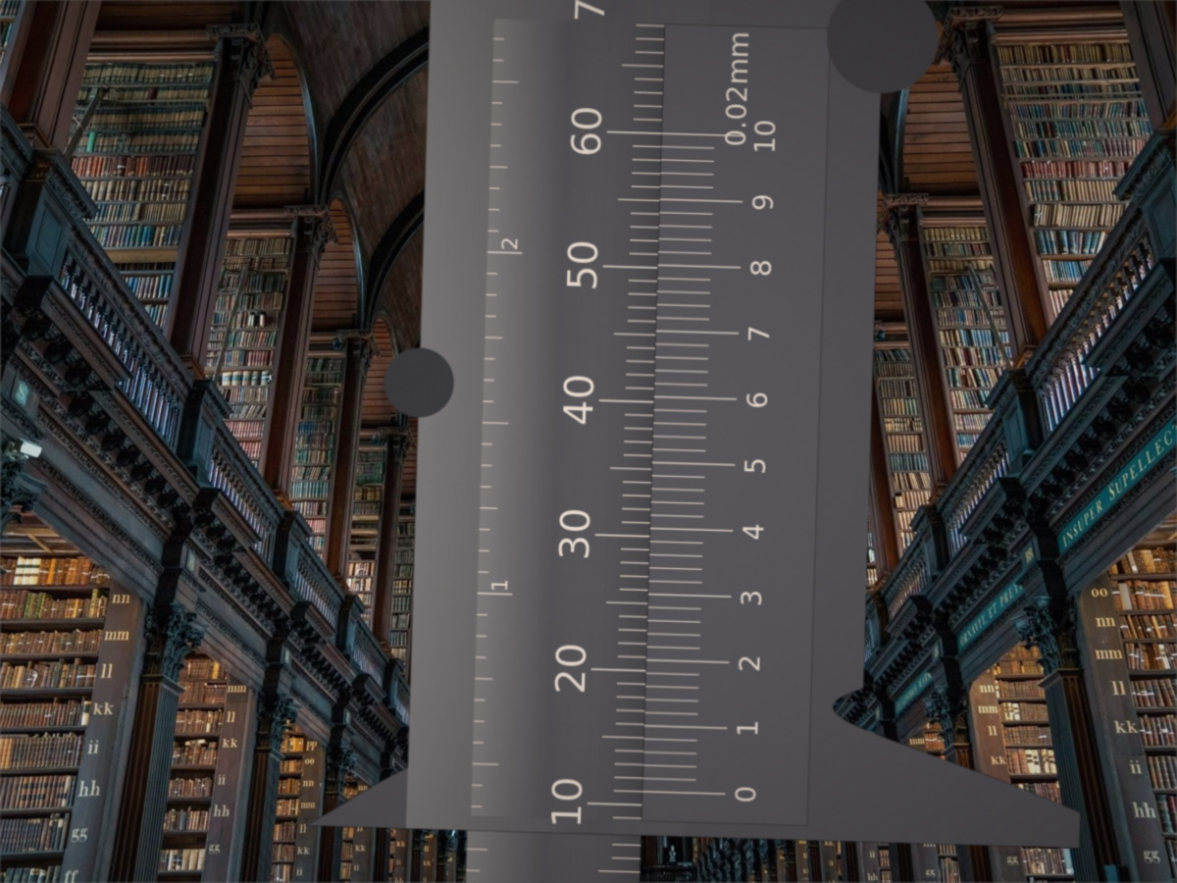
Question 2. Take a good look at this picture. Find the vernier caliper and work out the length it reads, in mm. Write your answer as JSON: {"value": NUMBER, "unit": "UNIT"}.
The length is {"value": 11.0, "unit": "mm"}
